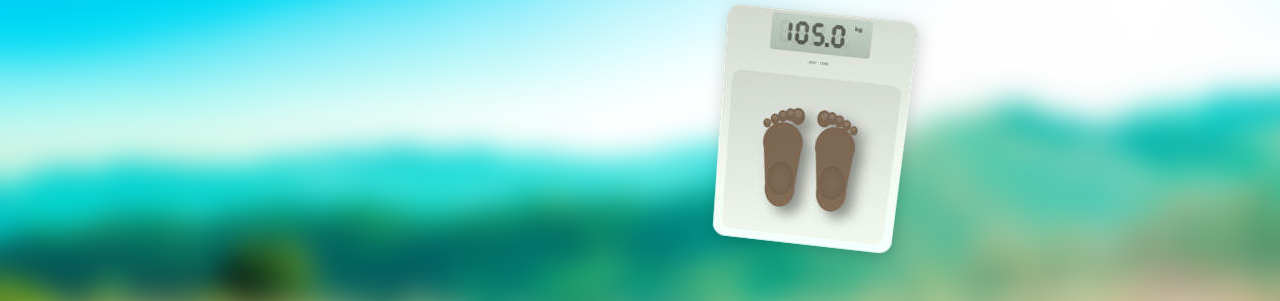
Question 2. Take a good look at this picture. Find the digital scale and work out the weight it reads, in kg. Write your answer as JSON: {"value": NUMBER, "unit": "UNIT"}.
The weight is {"value": 105.0, "unit": "kg"}
